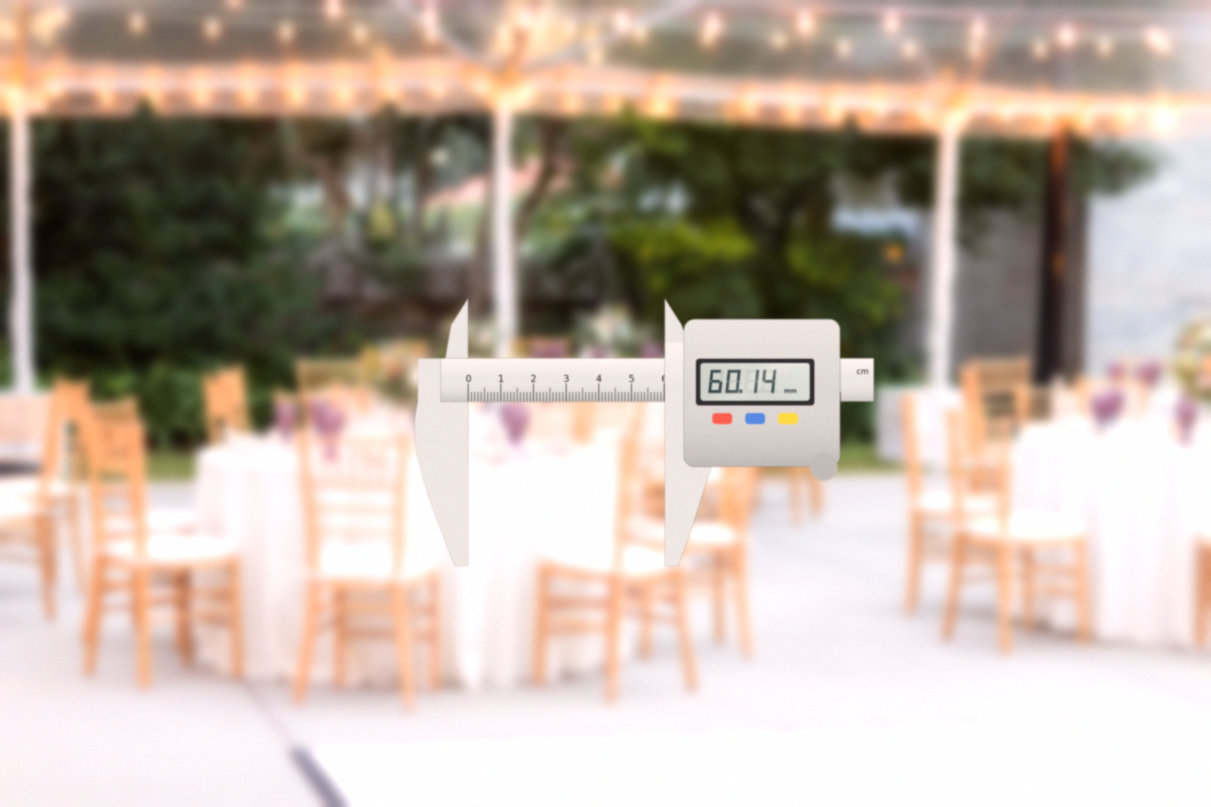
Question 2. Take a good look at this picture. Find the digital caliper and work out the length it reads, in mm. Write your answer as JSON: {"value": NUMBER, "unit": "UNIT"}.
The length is {"value": 60.14, "unit": "mm"}
